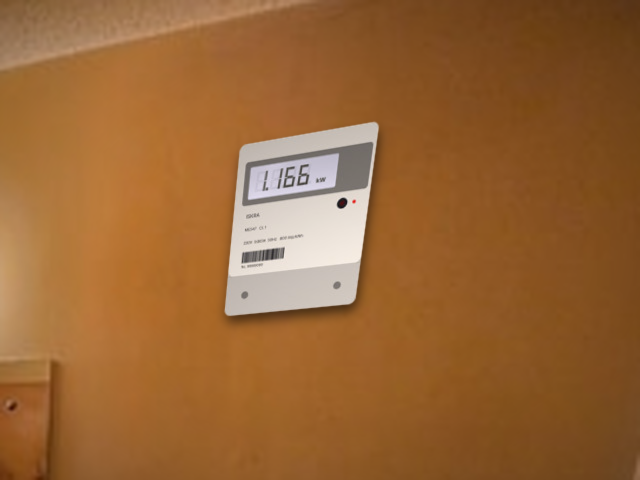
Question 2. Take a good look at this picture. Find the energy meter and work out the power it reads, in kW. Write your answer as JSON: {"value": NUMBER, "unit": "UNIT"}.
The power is {"value": 1.166, "unit": "kW"}
